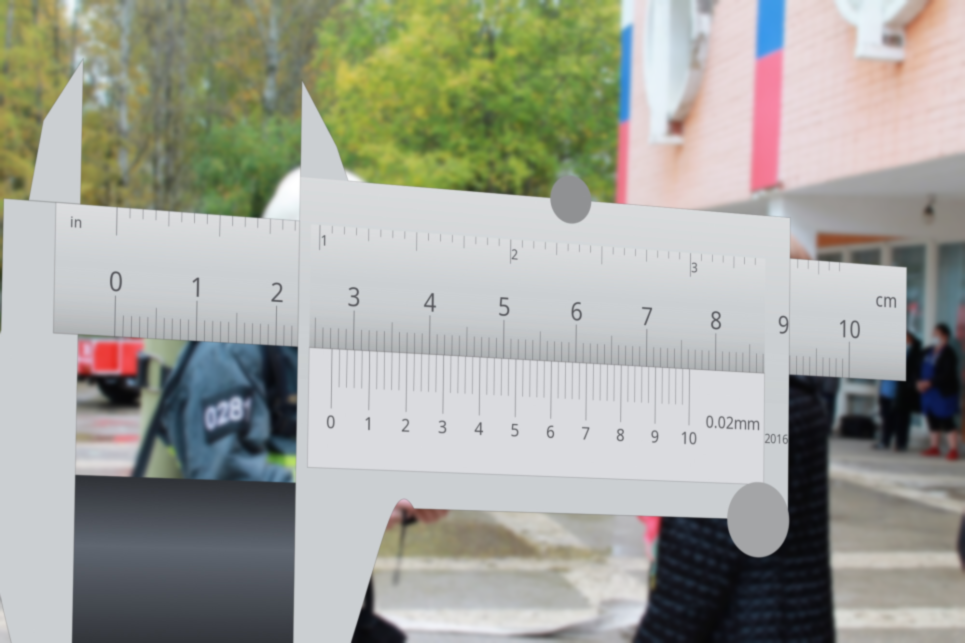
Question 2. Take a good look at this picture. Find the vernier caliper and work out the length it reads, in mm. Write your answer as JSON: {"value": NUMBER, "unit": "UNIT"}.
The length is {"value": 27.2, "unit": "mm"}
